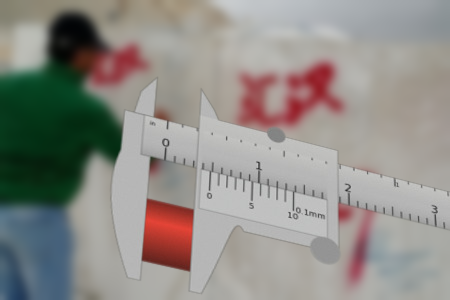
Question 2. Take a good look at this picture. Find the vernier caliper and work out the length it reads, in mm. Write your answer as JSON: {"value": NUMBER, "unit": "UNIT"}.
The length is {"value": 4.8, "unit": "mm"}
